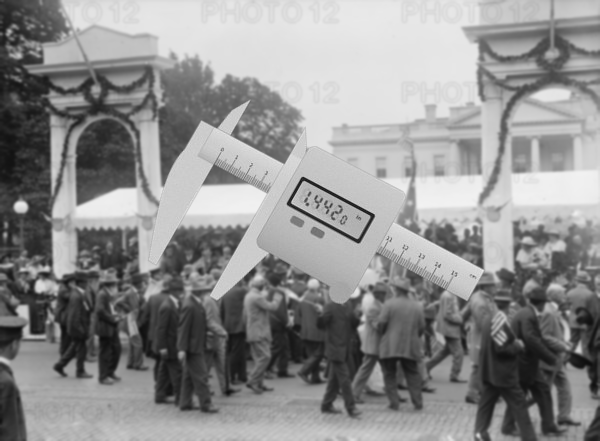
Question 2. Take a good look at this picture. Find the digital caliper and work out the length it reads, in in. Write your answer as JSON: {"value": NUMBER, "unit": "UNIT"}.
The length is {"value": 1.4420, "unit": "in"}
